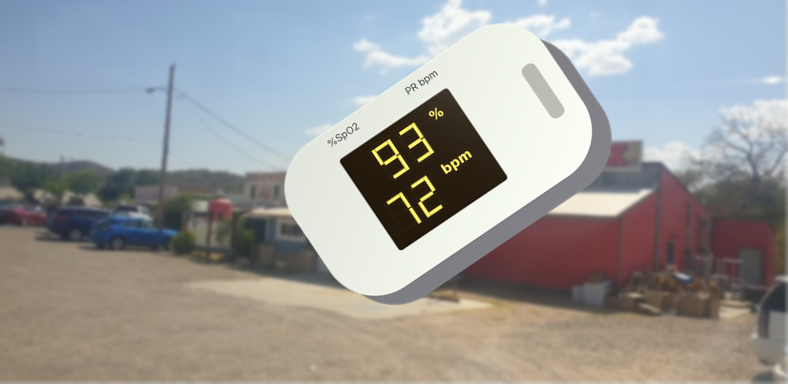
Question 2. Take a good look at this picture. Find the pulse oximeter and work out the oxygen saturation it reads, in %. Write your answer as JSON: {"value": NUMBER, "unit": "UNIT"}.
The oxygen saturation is {"value": 93, "unit": "%"}
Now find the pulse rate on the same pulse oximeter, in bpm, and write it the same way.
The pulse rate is {"value": 72, "unit": "bpm"}
